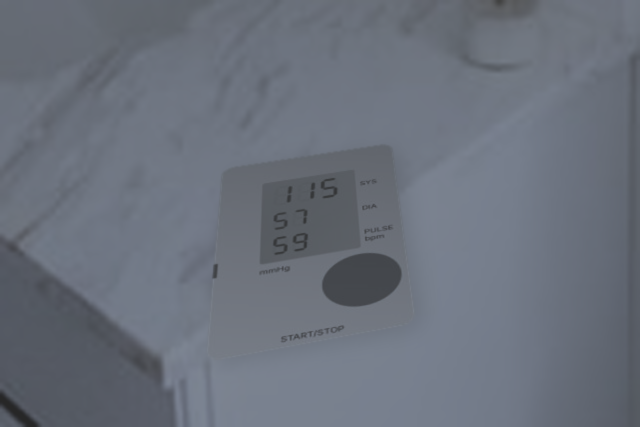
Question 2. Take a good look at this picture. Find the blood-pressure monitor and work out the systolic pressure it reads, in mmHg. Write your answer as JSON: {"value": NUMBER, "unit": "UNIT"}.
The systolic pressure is {"value": 115, "unit": "mmHg"}
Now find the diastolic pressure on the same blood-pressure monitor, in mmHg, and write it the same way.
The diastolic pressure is {"value": 57, "unit": "mmHg"}
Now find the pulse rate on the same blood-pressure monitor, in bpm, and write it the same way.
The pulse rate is {"value": 59, "unit": "bpm"}
